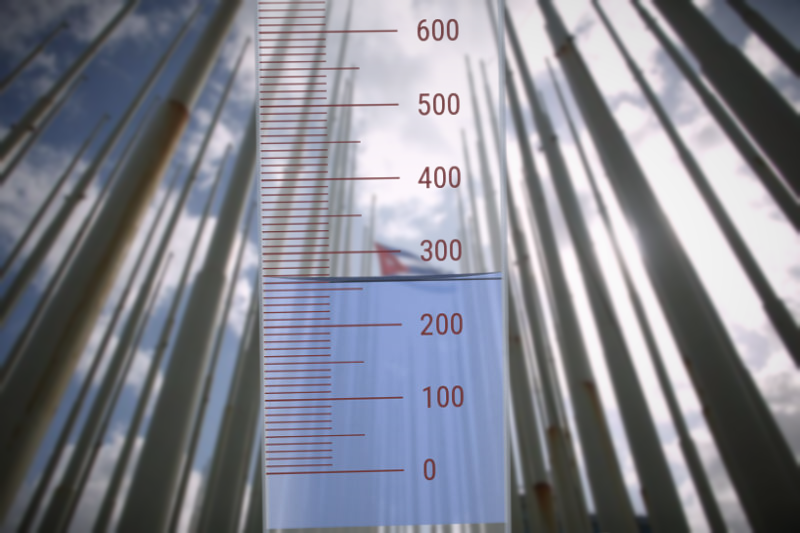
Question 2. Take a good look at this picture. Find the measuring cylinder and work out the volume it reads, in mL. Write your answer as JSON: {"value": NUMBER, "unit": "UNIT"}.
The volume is {"value": 260, "unit": "mL"}
